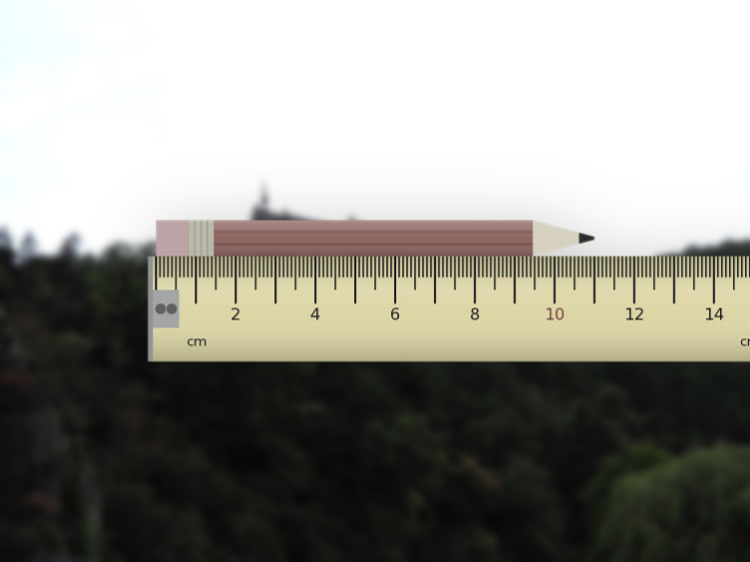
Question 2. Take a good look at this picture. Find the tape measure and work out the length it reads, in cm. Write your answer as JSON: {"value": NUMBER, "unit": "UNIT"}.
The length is {"value": 11, "unit": "cm"}
